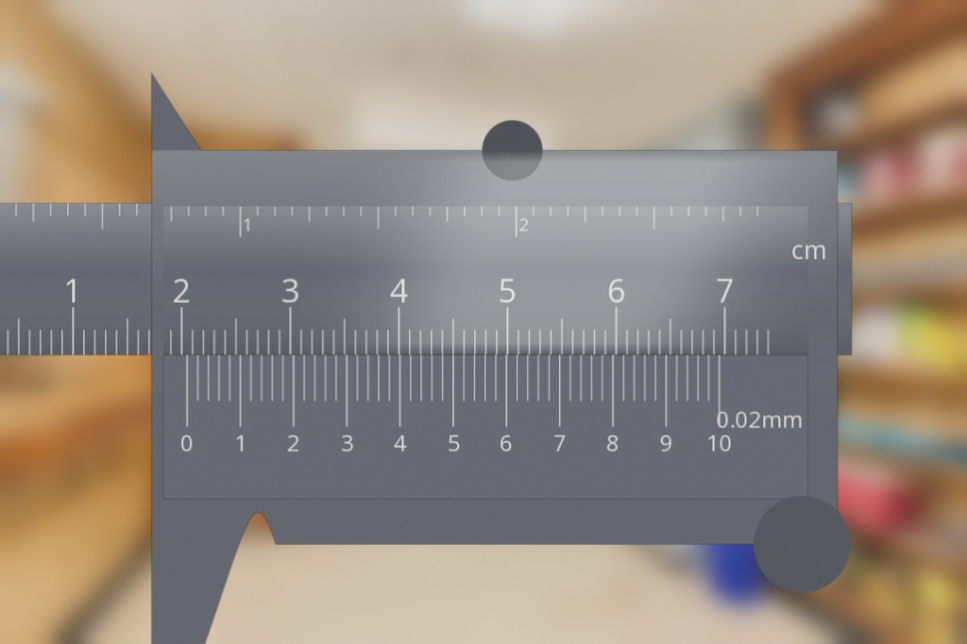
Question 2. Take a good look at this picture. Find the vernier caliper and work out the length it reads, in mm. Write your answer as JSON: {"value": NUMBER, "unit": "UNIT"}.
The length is {"value": 20.5, "unit": "mm"}
